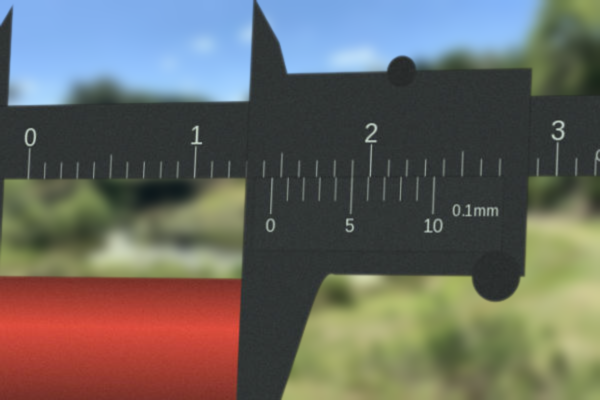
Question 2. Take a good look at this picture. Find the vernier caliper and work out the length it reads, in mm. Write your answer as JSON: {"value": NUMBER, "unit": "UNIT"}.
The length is {"value": 14.5, "unit": "mm"}
